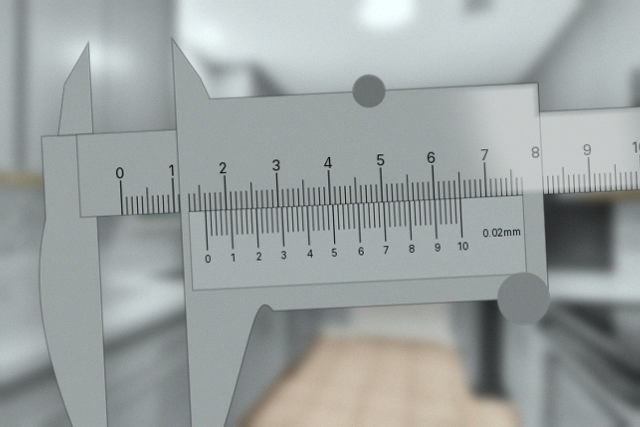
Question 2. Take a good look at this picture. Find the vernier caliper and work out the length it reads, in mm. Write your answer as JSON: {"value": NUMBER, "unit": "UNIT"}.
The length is {"value": 16.0, "unit": "mm"}
